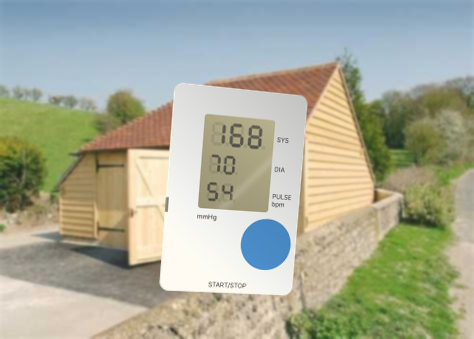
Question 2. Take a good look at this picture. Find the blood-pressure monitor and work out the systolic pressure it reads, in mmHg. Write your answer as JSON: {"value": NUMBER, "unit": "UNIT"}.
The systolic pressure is {"value": 168, "unit": "mmHg"}
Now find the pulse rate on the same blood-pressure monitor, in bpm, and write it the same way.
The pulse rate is {"value": 54, "unit": "bpm"}
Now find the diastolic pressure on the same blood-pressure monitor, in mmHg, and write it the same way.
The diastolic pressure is {"value": 70, "unit": "mmHg"}
